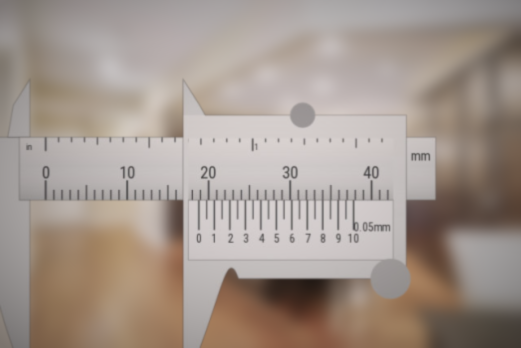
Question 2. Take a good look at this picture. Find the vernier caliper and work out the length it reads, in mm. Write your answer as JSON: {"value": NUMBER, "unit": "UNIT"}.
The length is {"value": 18.8, "unit": "mm"}
